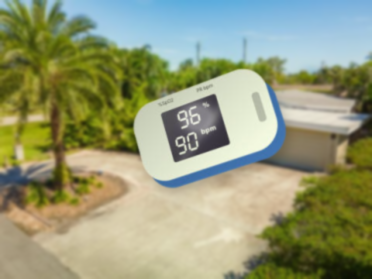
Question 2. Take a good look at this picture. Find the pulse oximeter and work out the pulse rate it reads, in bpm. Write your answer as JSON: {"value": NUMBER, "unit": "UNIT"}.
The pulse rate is {"value": 90, "unit": "bpm"}
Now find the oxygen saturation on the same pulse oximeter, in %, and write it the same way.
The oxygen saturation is {"value": 96, "unit": "%"}
